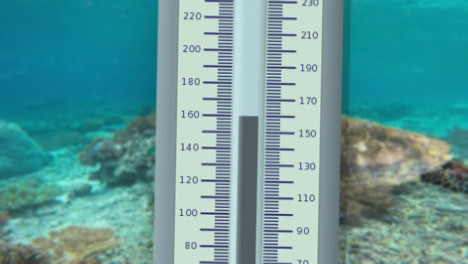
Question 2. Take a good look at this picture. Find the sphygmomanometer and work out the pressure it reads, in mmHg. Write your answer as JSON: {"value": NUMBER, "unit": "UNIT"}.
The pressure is {"value": 160, "unit": "mmHg"}
